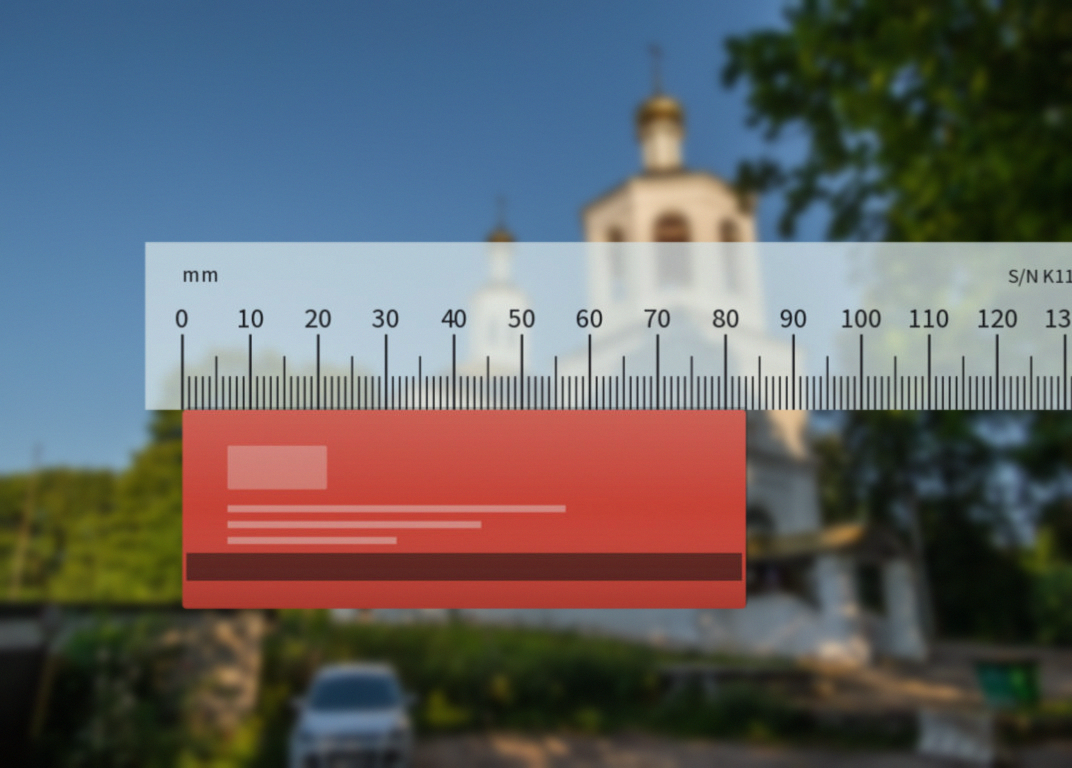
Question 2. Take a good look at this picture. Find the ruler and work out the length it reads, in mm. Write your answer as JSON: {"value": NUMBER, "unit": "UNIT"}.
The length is {"value": 83, "unit": "mm"}
